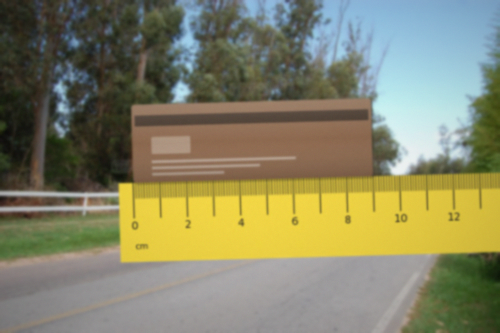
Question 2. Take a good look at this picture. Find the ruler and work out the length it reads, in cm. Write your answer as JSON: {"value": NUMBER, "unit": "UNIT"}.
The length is {"value": 9, "unit": "cm"}
